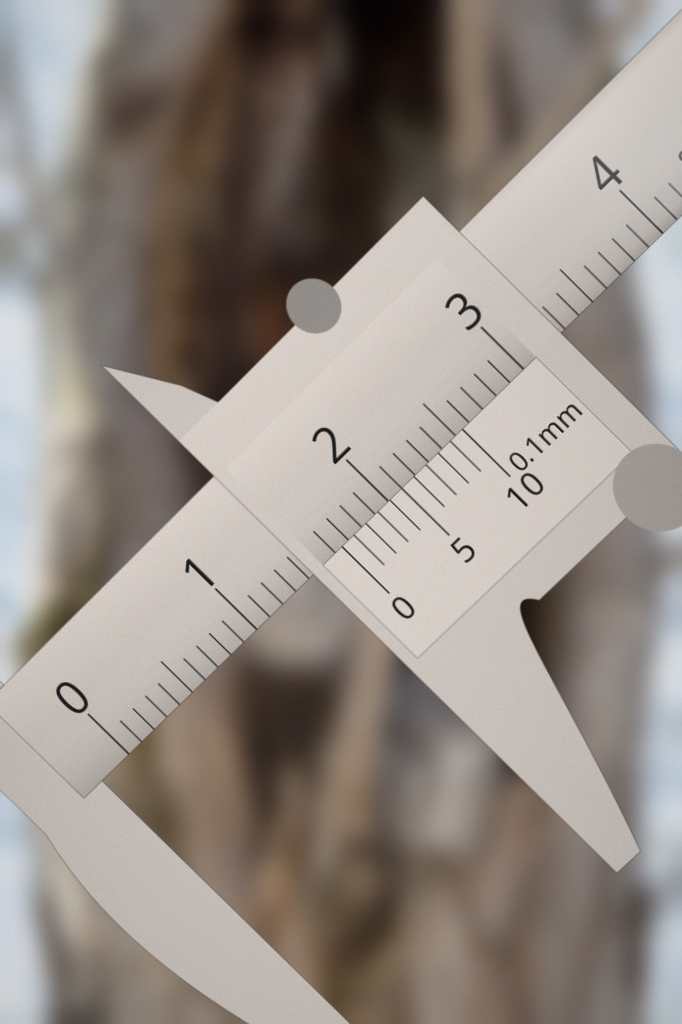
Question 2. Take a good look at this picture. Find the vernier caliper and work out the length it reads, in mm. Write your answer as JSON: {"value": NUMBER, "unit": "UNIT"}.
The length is {"value": 16.5, "unit": "mm"}
